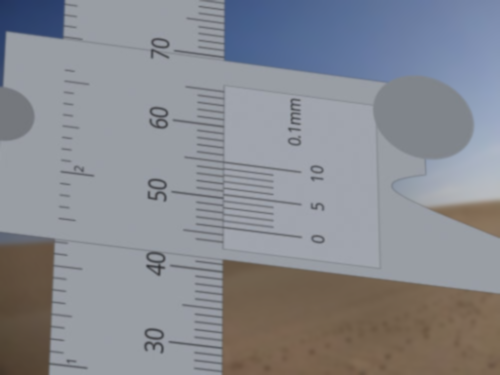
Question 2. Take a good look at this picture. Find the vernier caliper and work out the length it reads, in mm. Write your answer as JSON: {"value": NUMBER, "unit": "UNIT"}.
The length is {"value": 46.0, "unit": "mm"}
